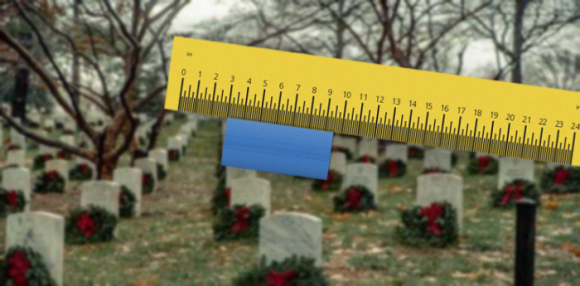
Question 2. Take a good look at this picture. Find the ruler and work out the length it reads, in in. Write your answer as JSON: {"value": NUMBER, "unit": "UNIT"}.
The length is {"value": 6.5, "unit": "in"}
